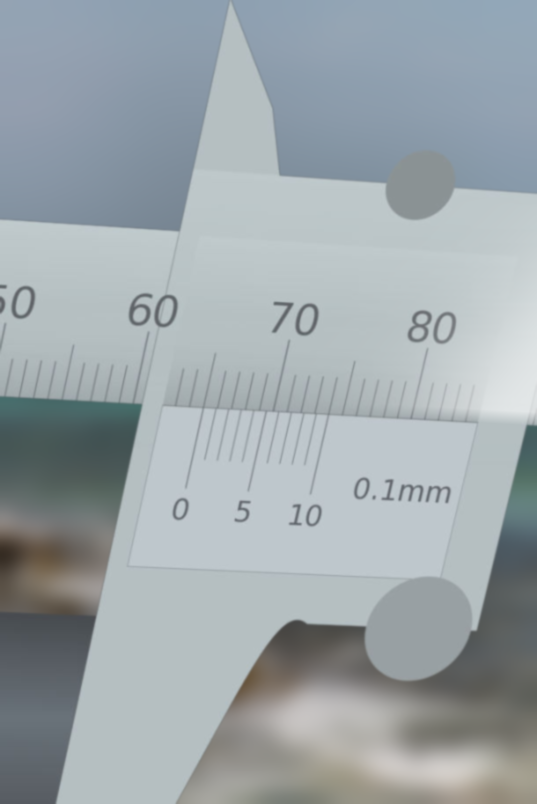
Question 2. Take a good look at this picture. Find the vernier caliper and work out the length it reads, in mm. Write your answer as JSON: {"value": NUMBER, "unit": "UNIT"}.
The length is {"value": 65.0, "unit": "mm"}
